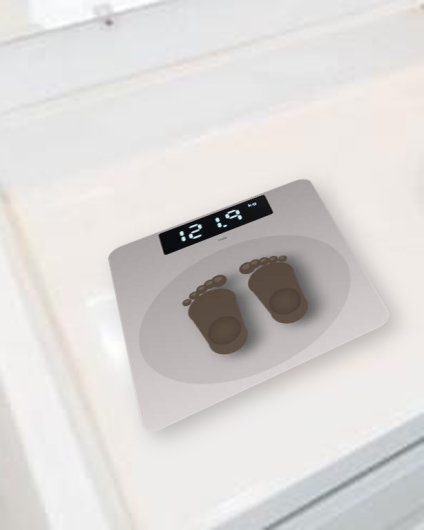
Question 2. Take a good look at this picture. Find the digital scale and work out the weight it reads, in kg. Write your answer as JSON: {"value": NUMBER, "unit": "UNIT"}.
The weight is {"value": 121.9, "unit": "kg"}
